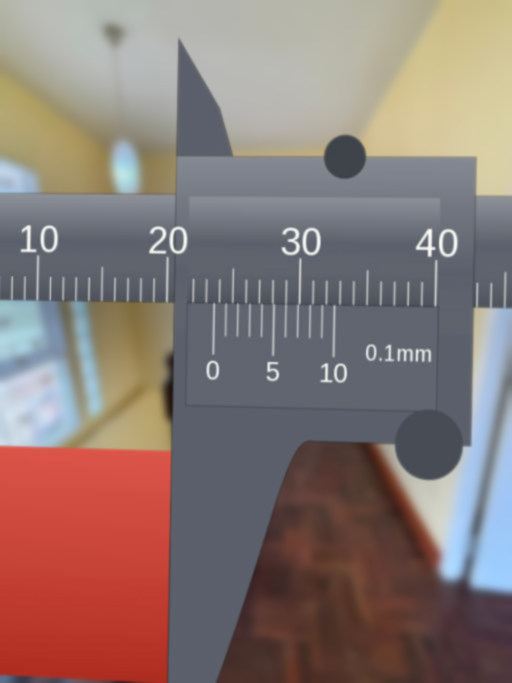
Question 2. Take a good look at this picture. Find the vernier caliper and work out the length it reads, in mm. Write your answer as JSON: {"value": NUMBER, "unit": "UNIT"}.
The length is {"value": 23.6, "unit": "mm"}
